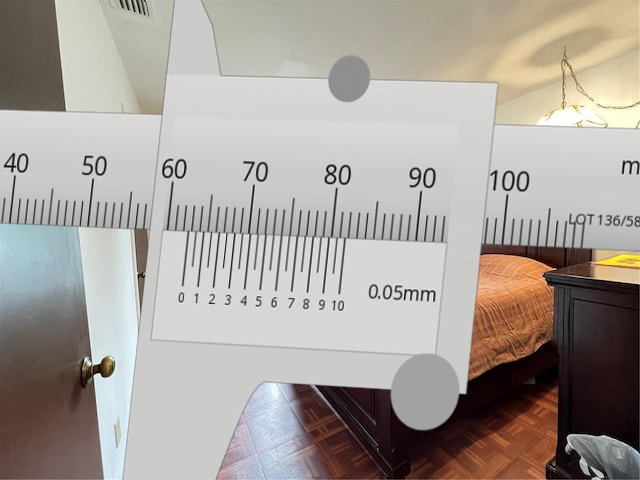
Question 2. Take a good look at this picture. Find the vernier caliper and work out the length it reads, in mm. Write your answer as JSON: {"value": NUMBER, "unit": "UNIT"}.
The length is {"value": 62.6, "unit": "mm"}
